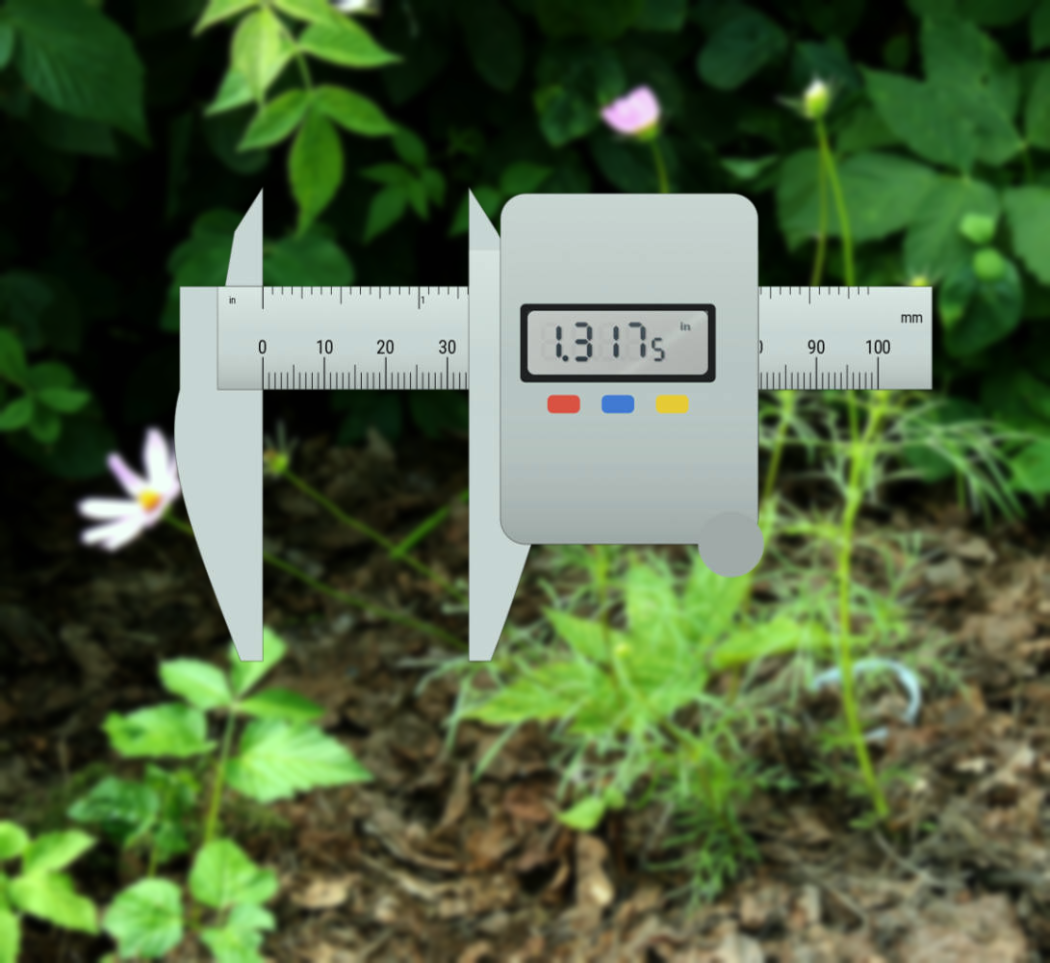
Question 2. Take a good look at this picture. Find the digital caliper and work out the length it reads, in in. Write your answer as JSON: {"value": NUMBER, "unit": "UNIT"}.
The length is {"value": 1.3175, "unit": "in"}
